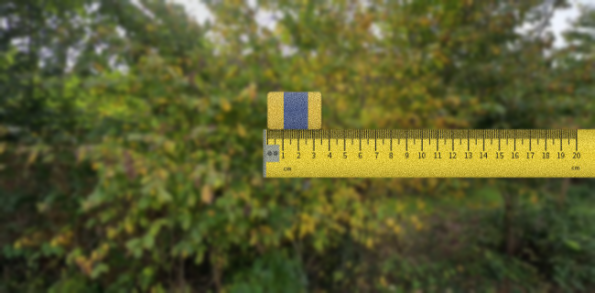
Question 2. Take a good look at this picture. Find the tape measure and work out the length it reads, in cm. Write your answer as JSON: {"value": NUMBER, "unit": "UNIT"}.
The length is {"value": 3.5, "unit": "cm"}
